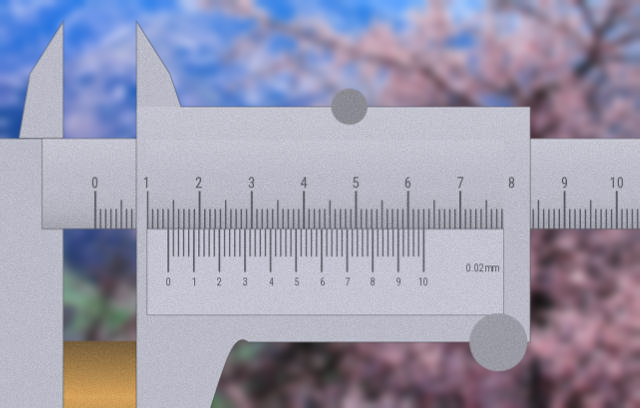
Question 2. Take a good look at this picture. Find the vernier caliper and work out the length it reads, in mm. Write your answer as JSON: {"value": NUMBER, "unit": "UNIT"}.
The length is {"value": 14.0, "unit": "mm"}
